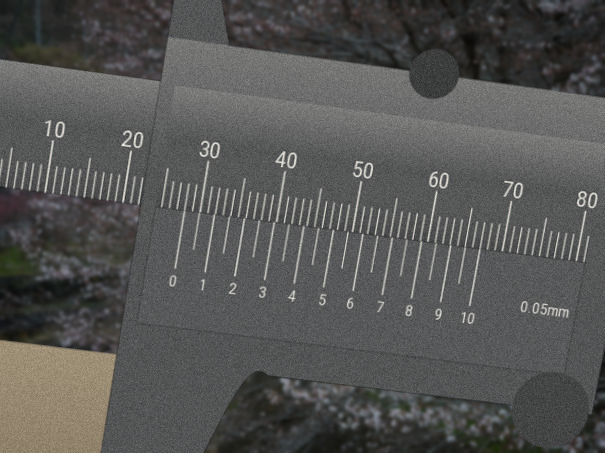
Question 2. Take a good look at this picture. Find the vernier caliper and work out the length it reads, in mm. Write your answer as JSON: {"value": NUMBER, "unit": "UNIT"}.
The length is {"value": 28.0, "unit": "mm"}
